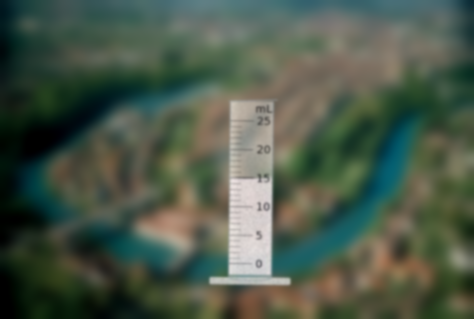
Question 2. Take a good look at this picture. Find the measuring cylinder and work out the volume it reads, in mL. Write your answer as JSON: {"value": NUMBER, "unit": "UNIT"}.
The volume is {"value": 15, "unit": "mL"}
